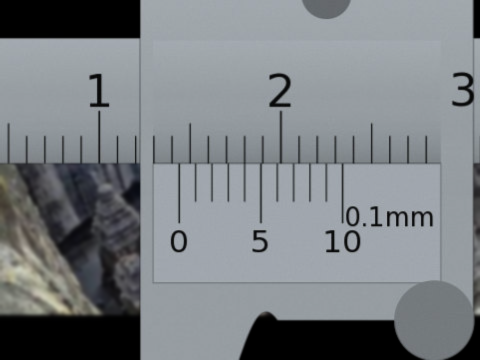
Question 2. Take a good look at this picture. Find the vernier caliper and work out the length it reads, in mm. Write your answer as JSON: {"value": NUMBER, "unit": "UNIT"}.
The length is {"value": 14.4, "unit": "mm"}
